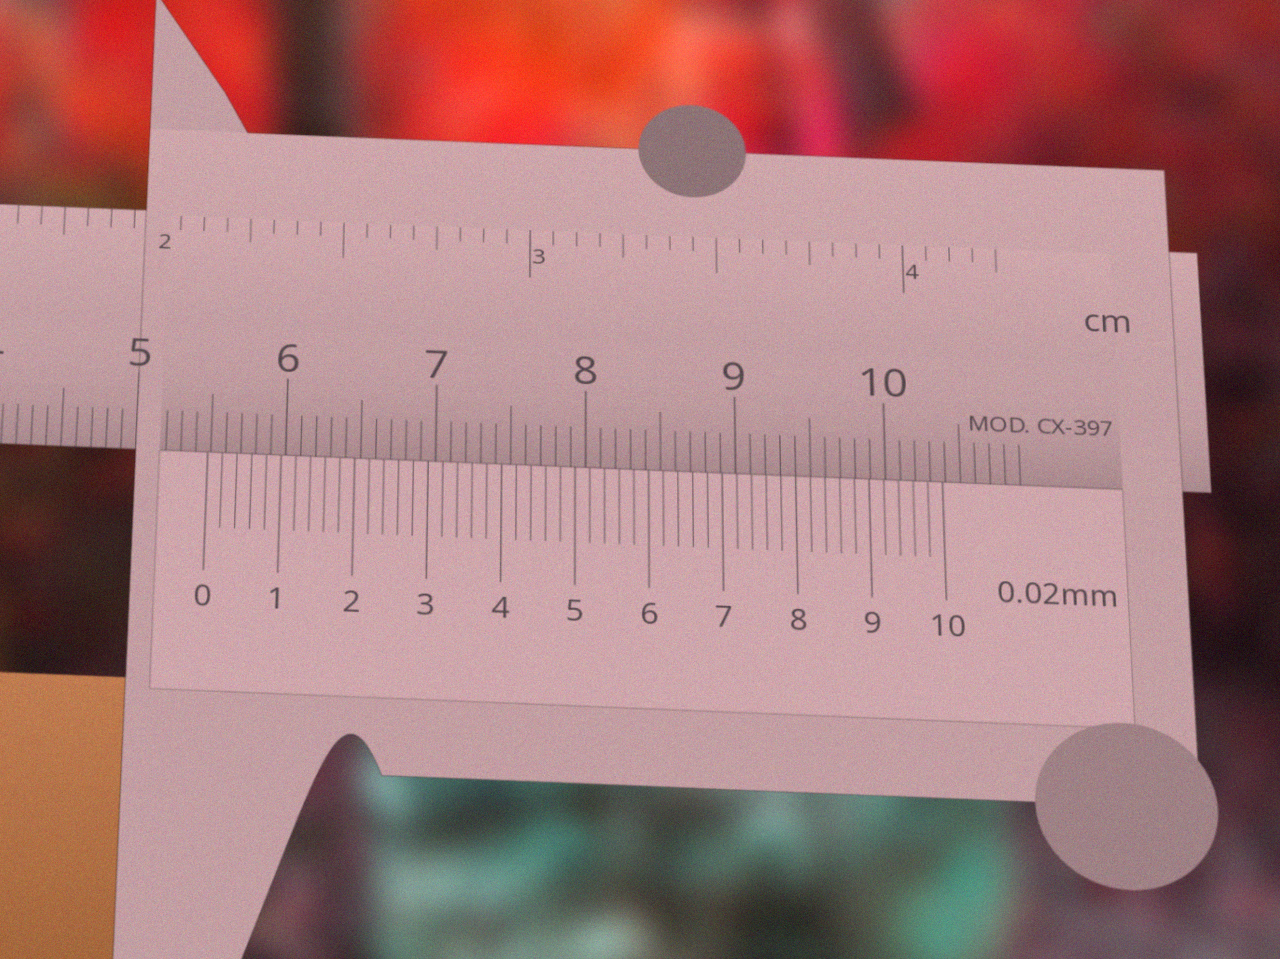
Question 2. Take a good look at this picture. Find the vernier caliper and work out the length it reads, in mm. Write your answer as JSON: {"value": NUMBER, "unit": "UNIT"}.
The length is {"value": 54.8, "unit": "mm"}
